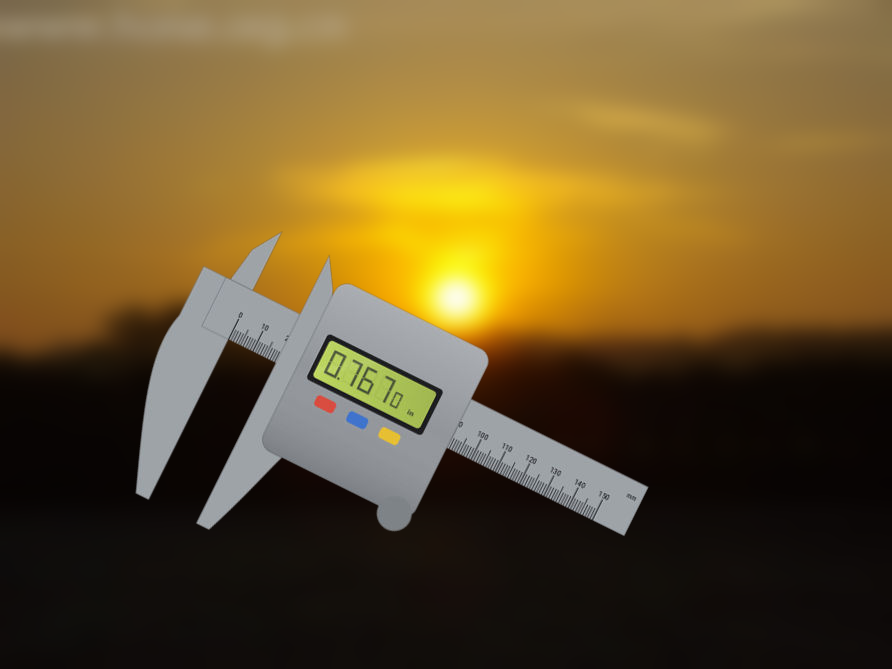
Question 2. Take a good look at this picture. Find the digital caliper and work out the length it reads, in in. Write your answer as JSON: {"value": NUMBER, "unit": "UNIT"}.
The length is {"value": 0.7670, "unit": "in"}
